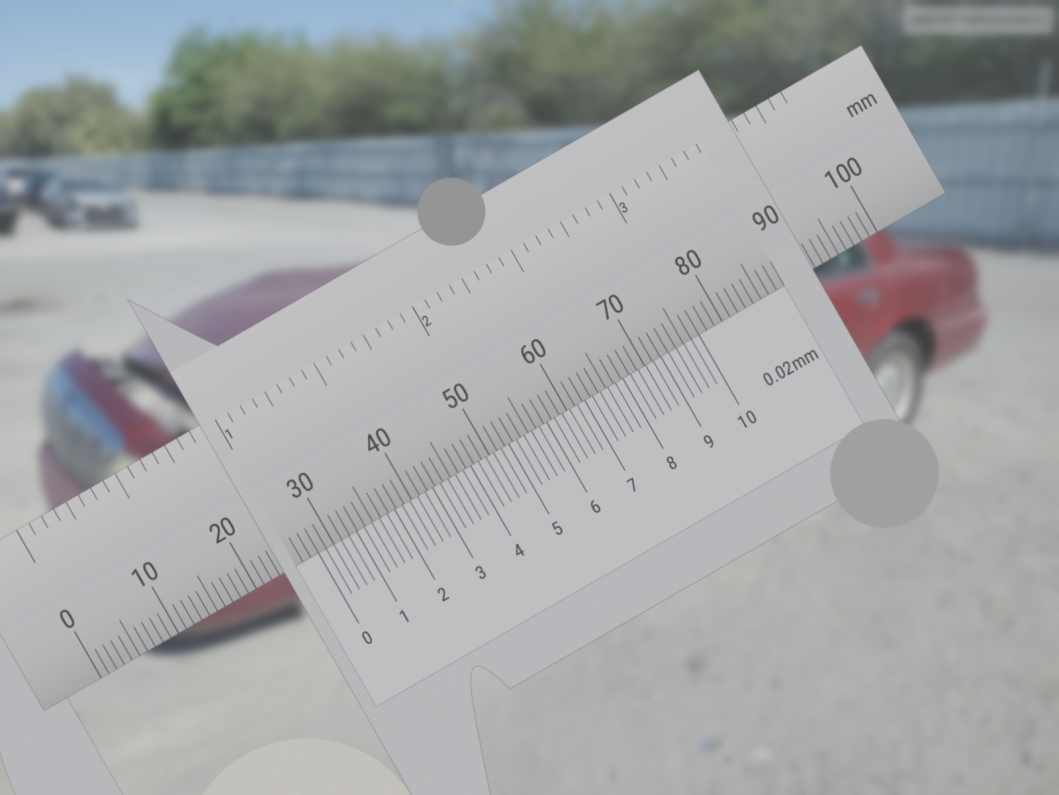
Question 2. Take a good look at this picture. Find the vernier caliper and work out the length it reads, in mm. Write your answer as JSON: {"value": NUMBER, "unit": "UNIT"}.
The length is {"value": 28.0, "unit": "mm"}
